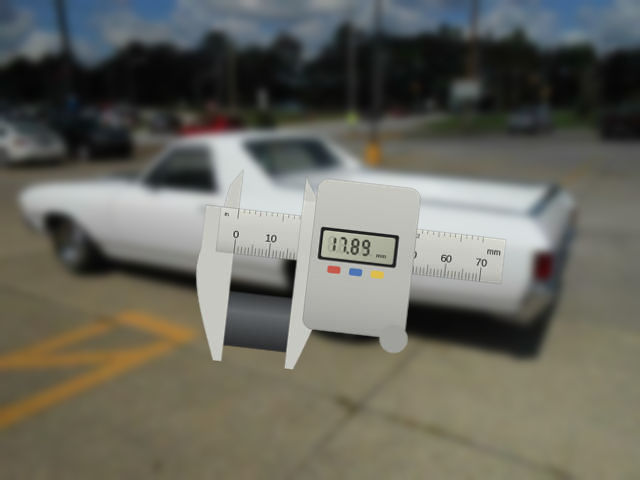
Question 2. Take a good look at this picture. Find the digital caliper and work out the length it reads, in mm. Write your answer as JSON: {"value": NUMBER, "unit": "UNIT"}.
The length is {"value": 17.89, "unit": "mm"}
